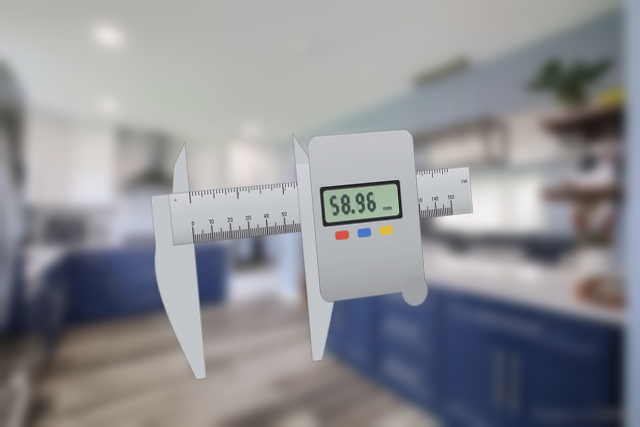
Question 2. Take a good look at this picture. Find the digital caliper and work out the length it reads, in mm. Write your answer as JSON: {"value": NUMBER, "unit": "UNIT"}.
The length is {"value": 58.96, "unit": "mm"}
